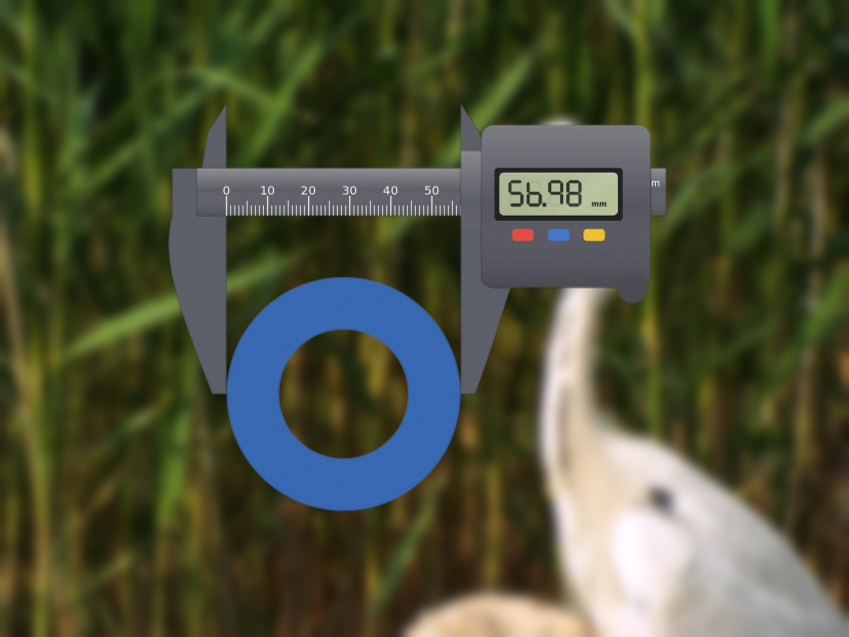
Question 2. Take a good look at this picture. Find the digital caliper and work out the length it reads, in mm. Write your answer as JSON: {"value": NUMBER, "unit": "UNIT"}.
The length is {"value": 56.98, "unit": "mm"}
